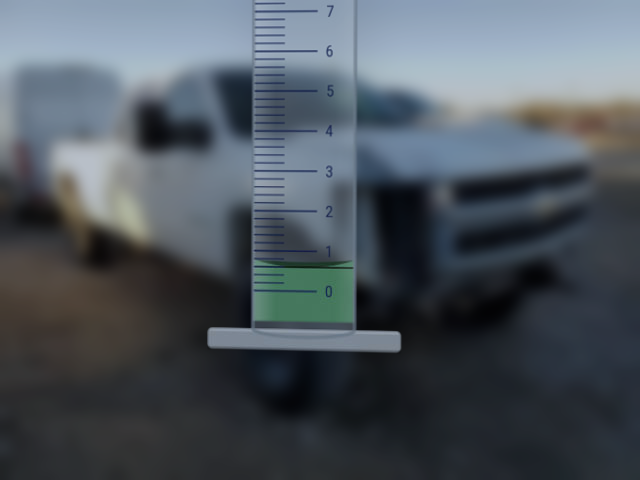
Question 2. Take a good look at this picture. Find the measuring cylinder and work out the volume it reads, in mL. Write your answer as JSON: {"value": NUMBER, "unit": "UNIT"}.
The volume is {"value": 0.6, "unit": "mL"}
